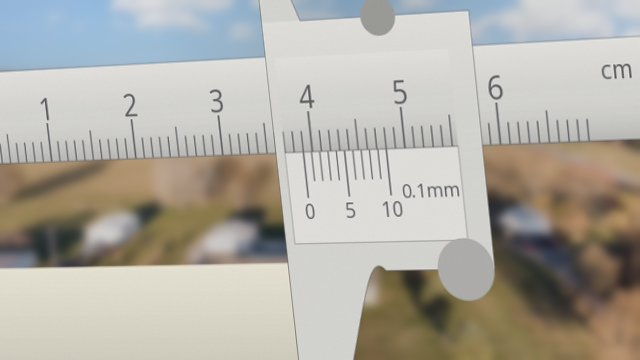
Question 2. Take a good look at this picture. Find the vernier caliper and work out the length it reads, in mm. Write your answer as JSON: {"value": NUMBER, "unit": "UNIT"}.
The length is {"value": 39.0, "unit": "mm"}
